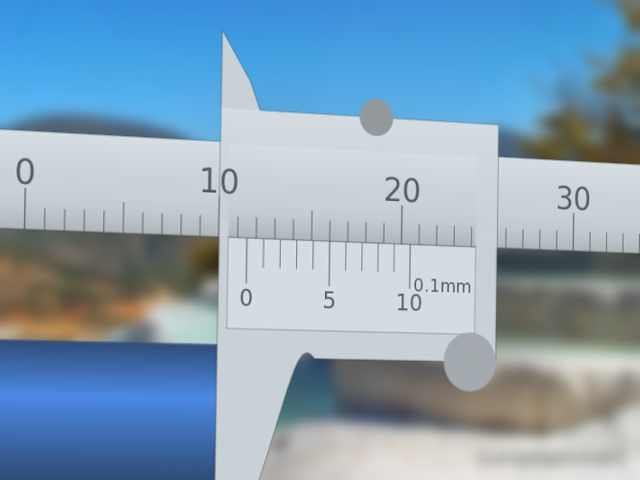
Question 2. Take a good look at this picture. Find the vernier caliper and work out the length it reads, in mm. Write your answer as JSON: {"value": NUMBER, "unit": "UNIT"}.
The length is {"value": 11.5, "unit": "mm"}
